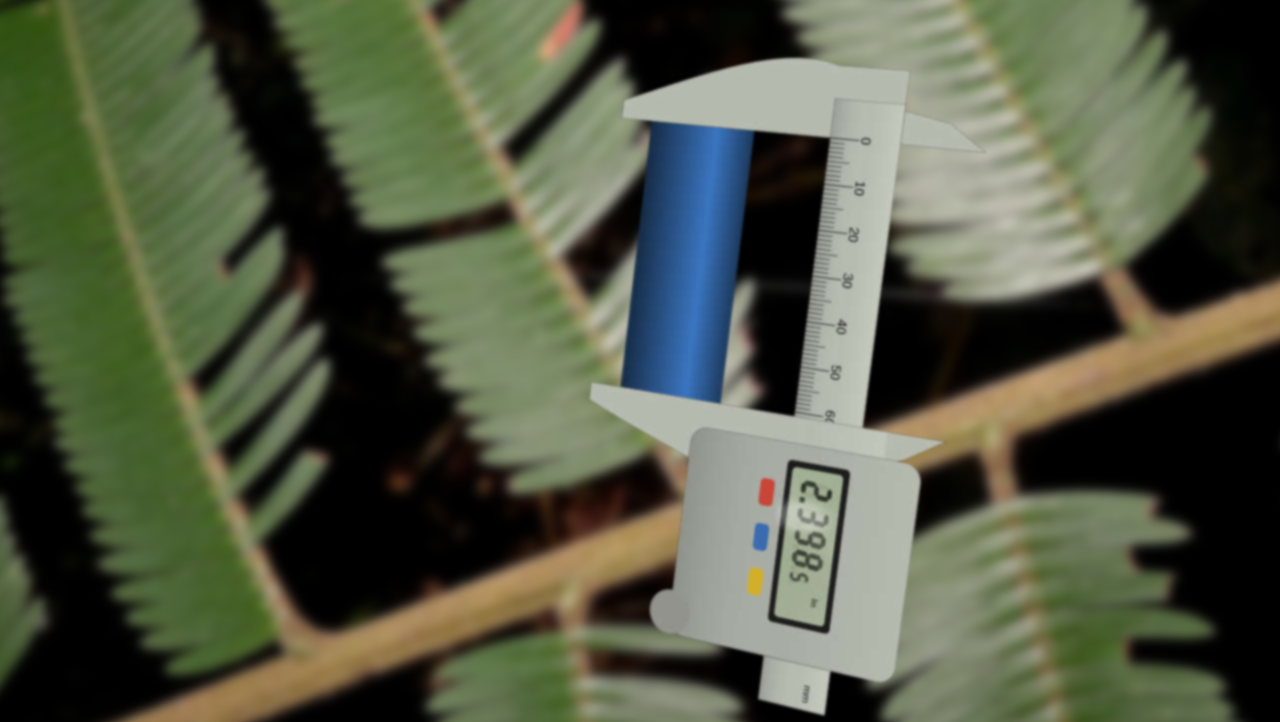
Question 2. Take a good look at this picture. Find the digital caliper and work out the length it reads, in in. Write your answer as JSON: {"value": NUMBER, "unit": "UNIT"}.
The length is {"value": 2.3985, "unit": "in"}
